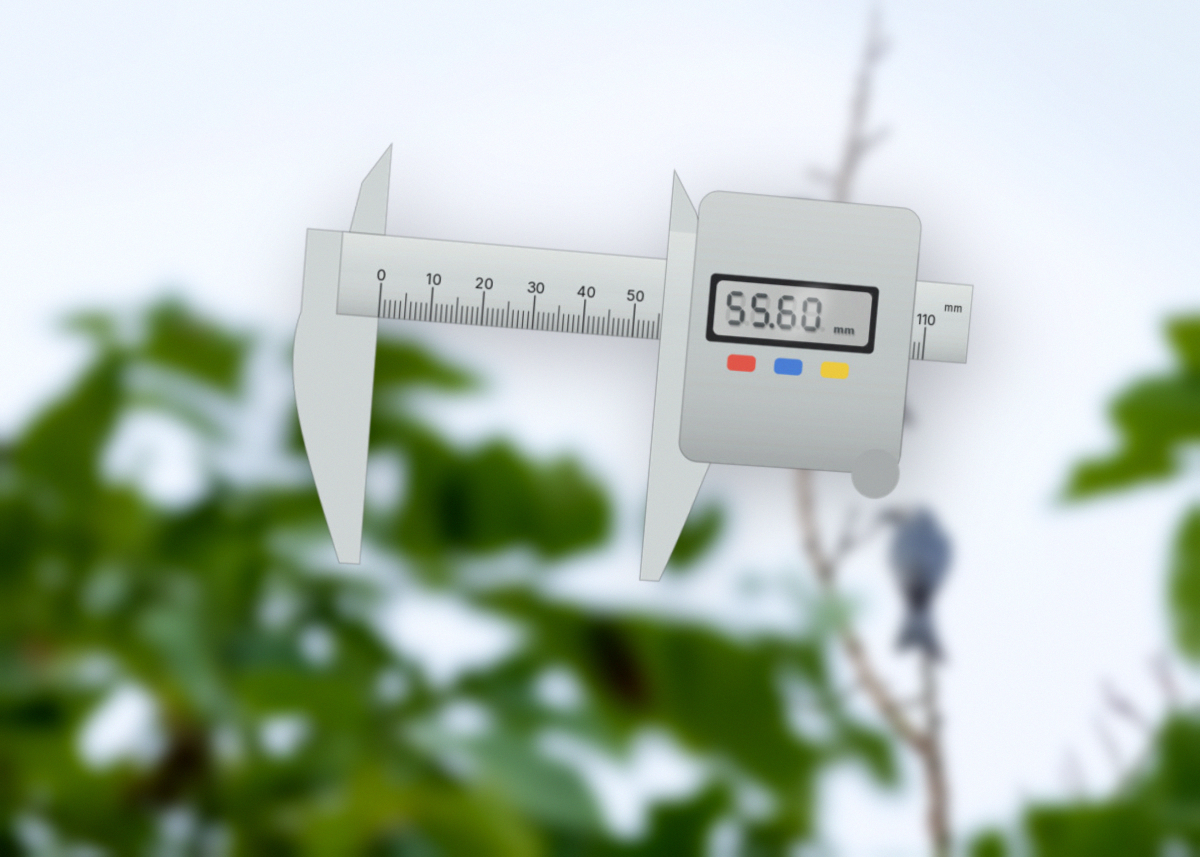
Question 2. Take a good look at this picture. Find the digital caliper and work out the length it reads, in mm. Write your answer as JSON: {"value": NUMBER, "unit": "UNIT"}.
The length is {"value": 55.60, "unit": "mm"}
